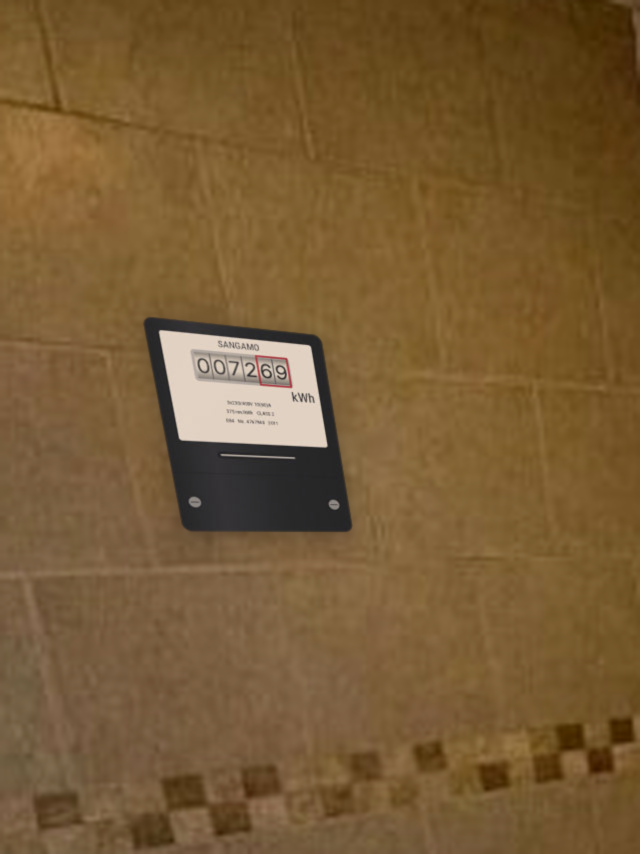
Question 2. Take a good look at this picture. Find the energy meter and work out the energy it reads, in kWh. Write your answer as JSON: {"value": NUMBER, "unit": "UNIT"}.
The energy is {"value": 72.69, "unit": "kWh"}
